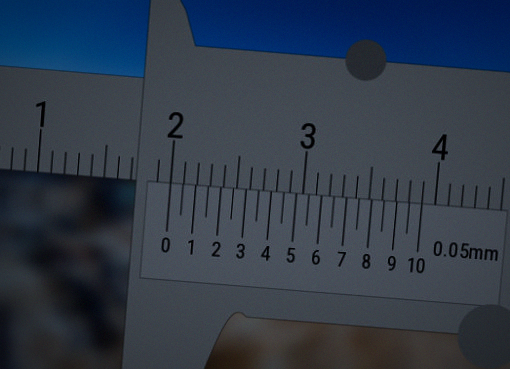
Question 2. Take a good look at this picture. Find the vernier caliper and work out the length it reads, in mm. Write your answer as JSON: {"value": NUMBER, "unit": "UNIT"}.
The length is {"value": 20.0, "unit": "mm"}
